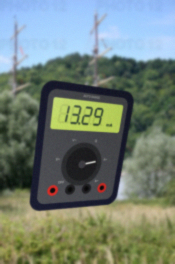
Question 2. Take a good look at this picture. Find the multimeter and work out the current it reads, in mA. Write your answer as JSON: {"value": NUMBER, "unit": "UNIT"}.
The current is {"value": 13.29, "unit": "mA"}
